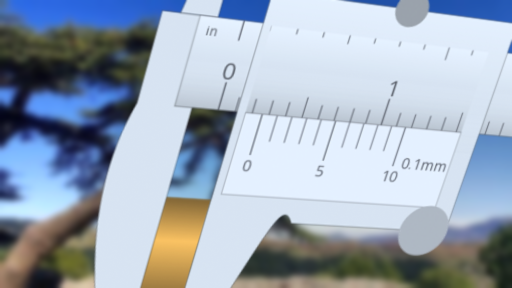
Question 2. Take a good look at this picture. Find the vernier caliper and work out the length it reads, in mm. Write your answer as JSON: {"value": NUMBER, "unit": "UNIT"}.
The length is {"value": 2.6, "unit": "mm"}
